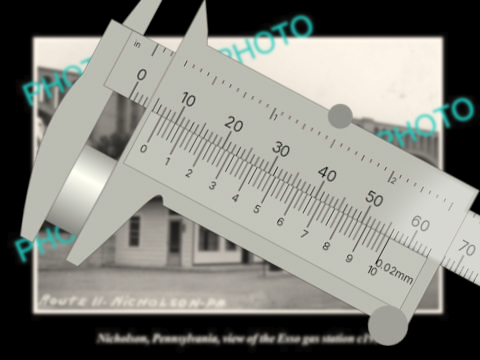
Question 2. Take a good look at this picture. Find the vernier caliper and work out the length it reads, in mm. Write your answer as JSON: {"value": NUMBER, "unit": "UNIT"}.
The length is {"value": 7.0, "unit": "mm"}
